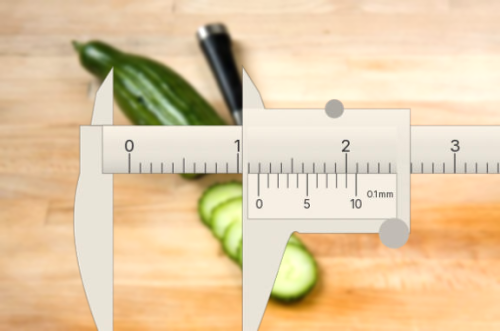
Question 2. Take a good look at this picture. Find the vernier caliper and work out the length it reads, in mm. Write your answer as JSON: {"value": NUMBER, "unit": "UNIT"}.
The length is {"value": 11.9, "unit": "mm"}
